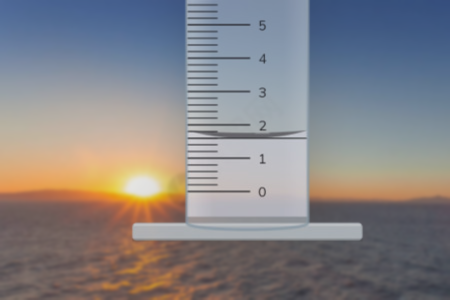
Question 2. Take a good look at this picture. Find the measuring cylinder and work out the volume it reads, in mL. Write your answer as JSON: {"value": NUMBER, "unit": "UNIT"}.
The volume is {"value": 1.6, "unit": "mL"}
